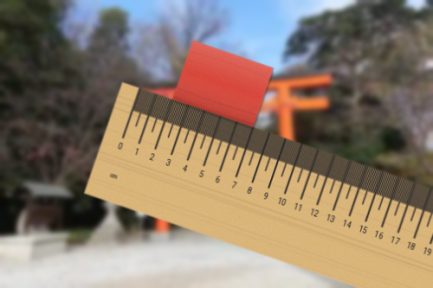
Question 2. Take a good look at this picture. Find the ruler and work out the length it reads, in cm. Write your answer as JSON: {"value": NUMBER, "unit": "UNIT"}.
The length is {"value": 5, "unit": "cm"}
